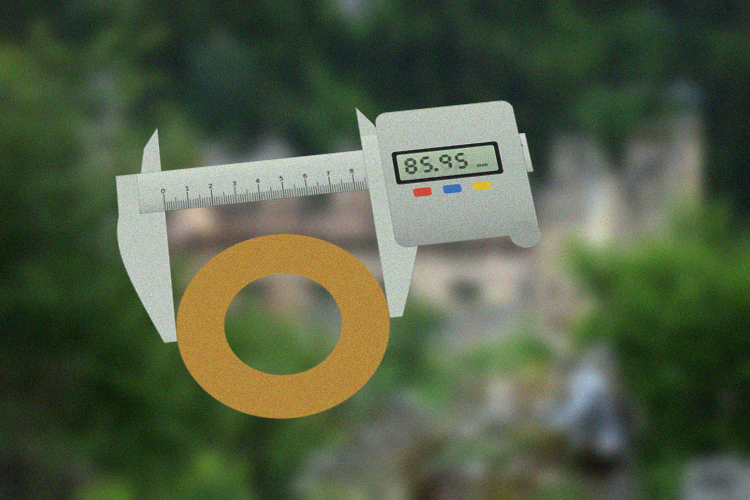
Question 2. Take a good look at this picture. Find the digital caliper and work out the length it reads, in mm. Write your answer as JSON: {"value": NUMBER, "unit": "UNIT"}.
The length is {"value": 85.95, "unit": "mm"}
